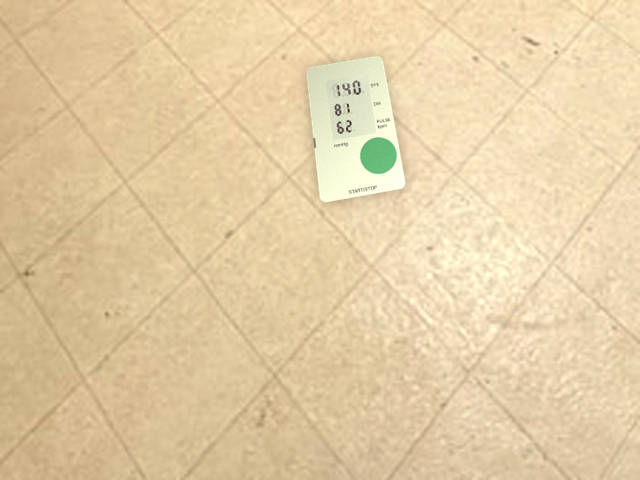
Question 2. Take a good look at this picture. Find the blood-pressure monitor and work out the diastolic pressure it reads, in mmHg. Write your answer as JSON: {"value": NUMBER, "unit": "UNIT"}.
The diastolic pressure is {"value": 81, "unit": "mmHg"}
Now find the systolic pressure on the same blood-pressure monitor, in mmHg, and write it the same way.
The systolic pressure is {"value": 140, "unit": "mmHg"}
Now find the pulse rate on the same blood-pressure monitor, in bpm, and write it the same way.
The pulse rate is {"value": 62, "unit": "bpm"}
